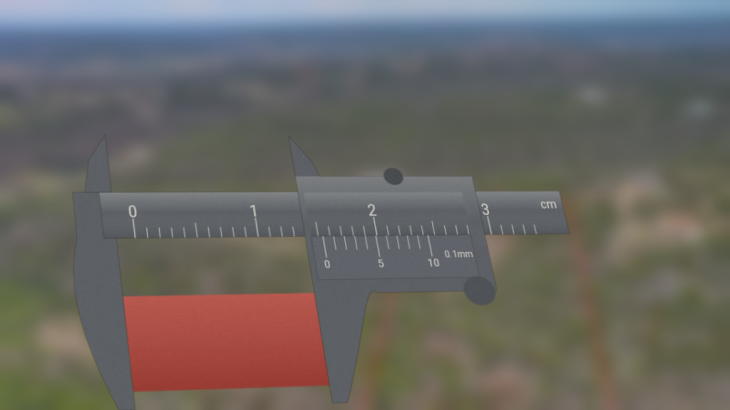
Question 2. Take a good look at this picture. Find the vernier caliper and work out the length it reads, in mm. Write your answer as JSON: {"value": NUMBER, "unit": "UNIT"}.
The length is {"value": 15.4, "unit": "mm"}
